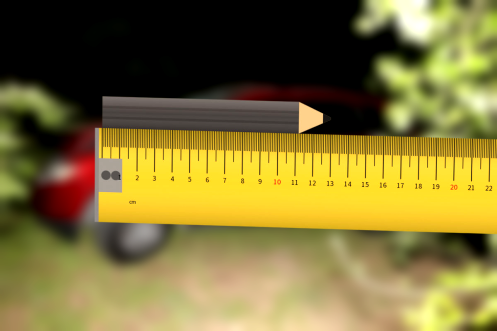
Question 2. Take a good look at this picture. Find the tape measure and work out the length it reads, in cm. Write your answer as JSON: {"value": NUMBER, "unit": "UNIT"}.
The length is {"value": 13, "unit": "cm"}
